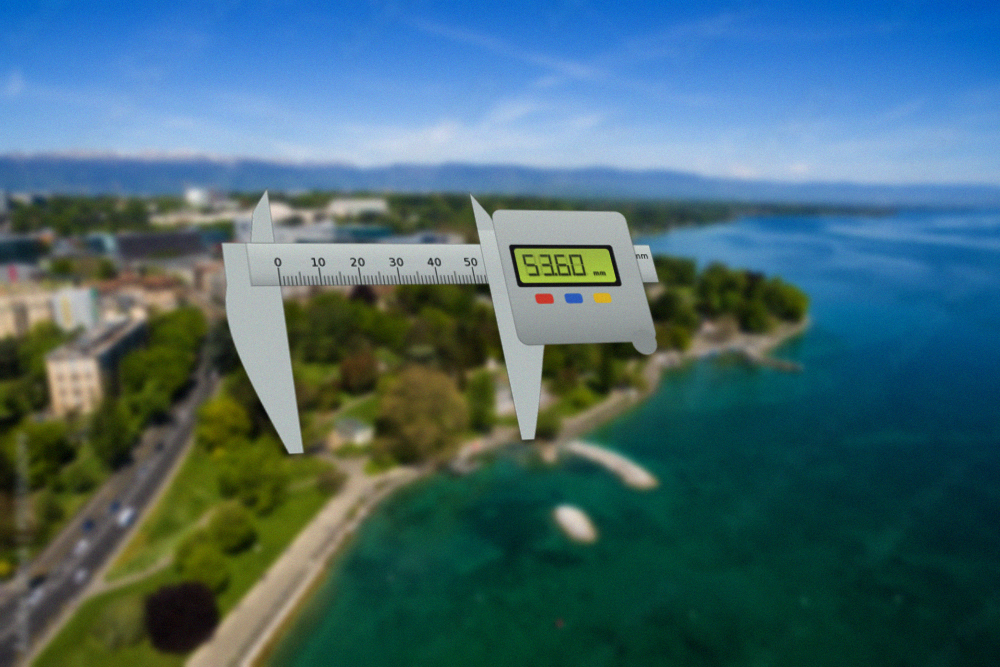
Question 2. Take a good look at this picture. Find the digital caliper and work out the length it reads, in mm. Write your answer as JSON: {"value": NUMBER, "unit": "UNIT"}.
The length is {"value": 53.60, "unit": "mm"}
